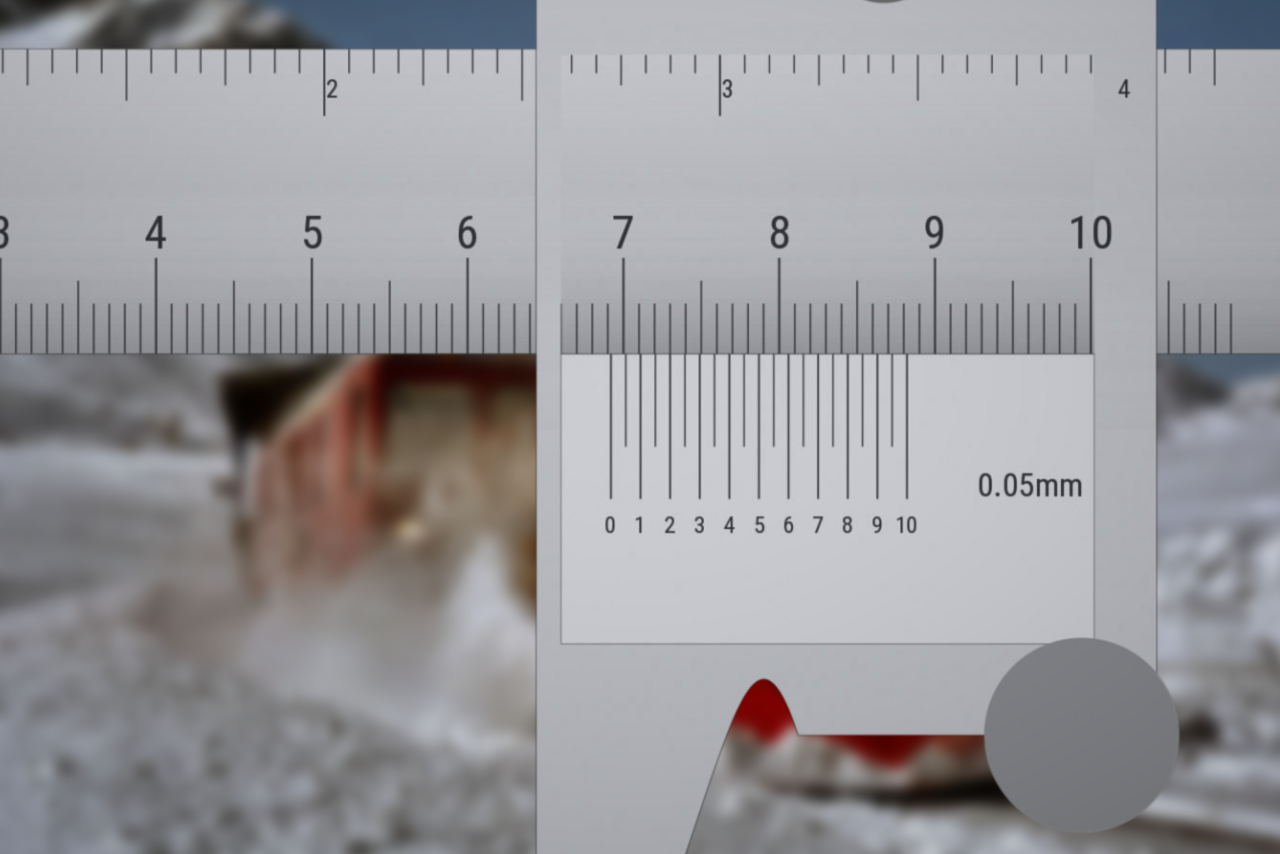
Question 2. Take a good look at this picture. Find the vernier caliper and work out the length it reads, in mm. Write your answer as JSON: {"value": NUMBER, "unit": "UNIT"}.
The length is {"value": 69.2, "unit": "mm"}
